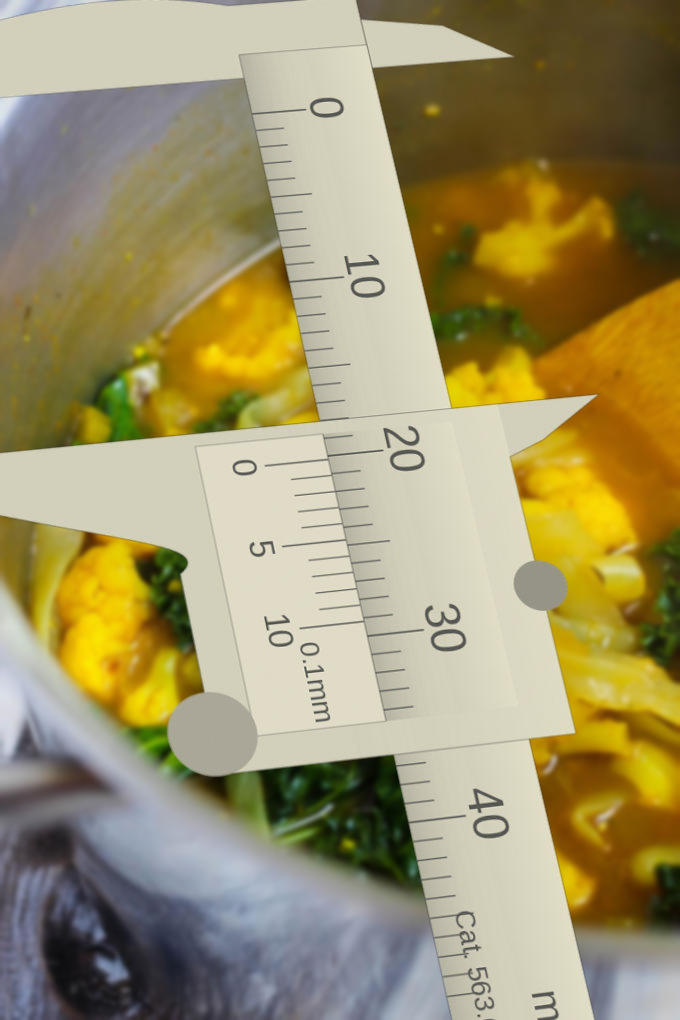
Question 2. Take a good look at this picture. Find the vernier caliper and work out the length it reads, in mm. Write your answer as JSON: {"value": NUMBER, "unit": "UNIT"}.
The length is {"value": 20.2, "unit": "mm"}
